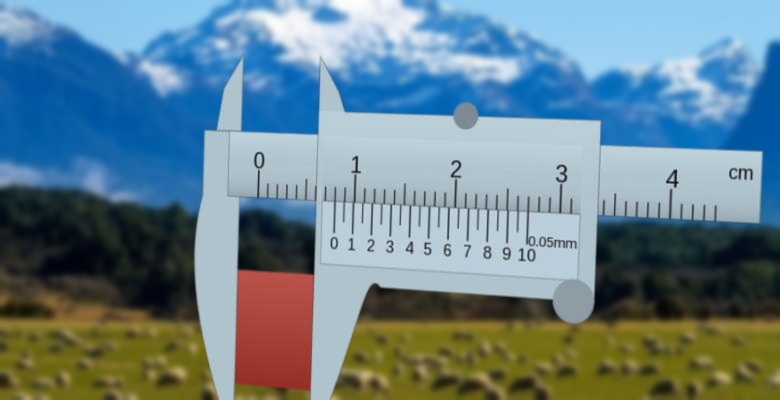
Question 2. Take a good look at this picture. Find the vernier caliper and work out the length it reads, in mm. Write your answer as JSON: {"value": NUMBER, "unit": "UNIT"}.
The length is {"value": 8.0, "unit": "mm"}
